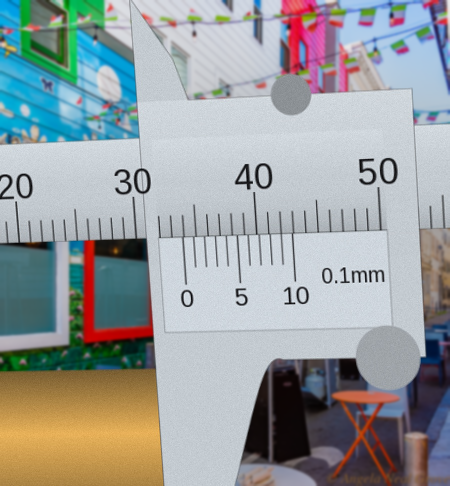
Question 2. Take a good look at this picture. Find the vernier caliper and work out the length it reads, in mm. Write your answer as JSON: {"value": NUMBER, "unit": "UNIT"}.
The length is {"value": 33.9, "unit": "mm"}
